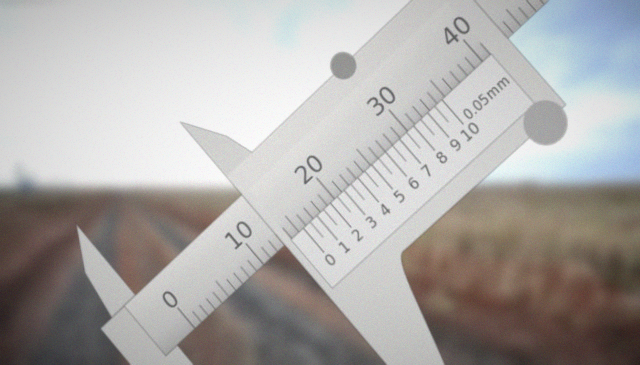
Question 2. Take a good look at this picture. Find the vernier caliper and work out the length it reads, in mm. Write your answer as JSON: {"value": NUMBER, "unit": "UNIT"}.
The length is {"value": 15.6, "unit": "mm"}
